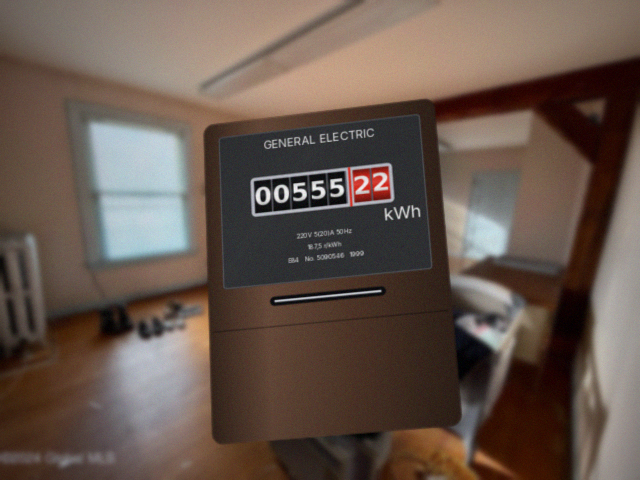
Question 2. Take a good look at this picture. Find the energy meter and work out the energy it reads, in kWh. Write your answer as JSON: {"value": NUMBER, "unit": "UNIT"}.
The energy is {"value": 555.22, "unit": "kWh"}
